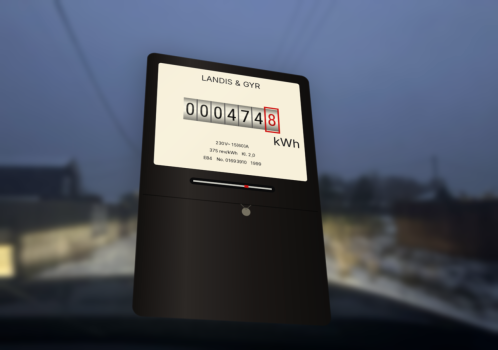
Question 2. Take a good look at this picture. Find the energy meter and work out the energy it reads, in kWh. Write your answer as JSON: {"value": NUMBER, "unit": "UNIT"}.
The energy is {"value": 474.8, "unit": "kWh"}
